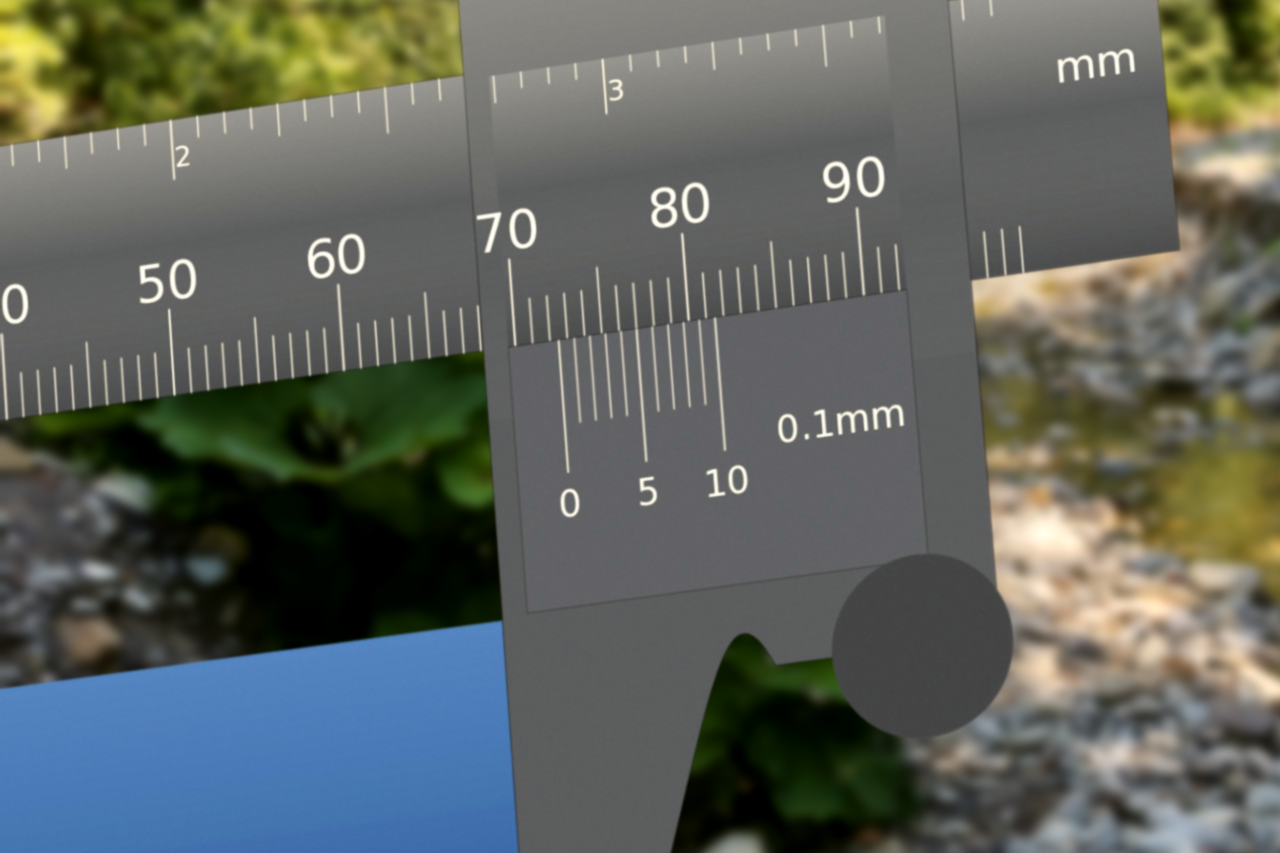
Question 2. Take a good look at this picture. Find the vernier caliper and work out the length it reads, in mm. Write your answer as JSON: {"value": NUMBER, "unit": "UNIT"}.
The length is {"value": 72.5, "unit": "mm"}
